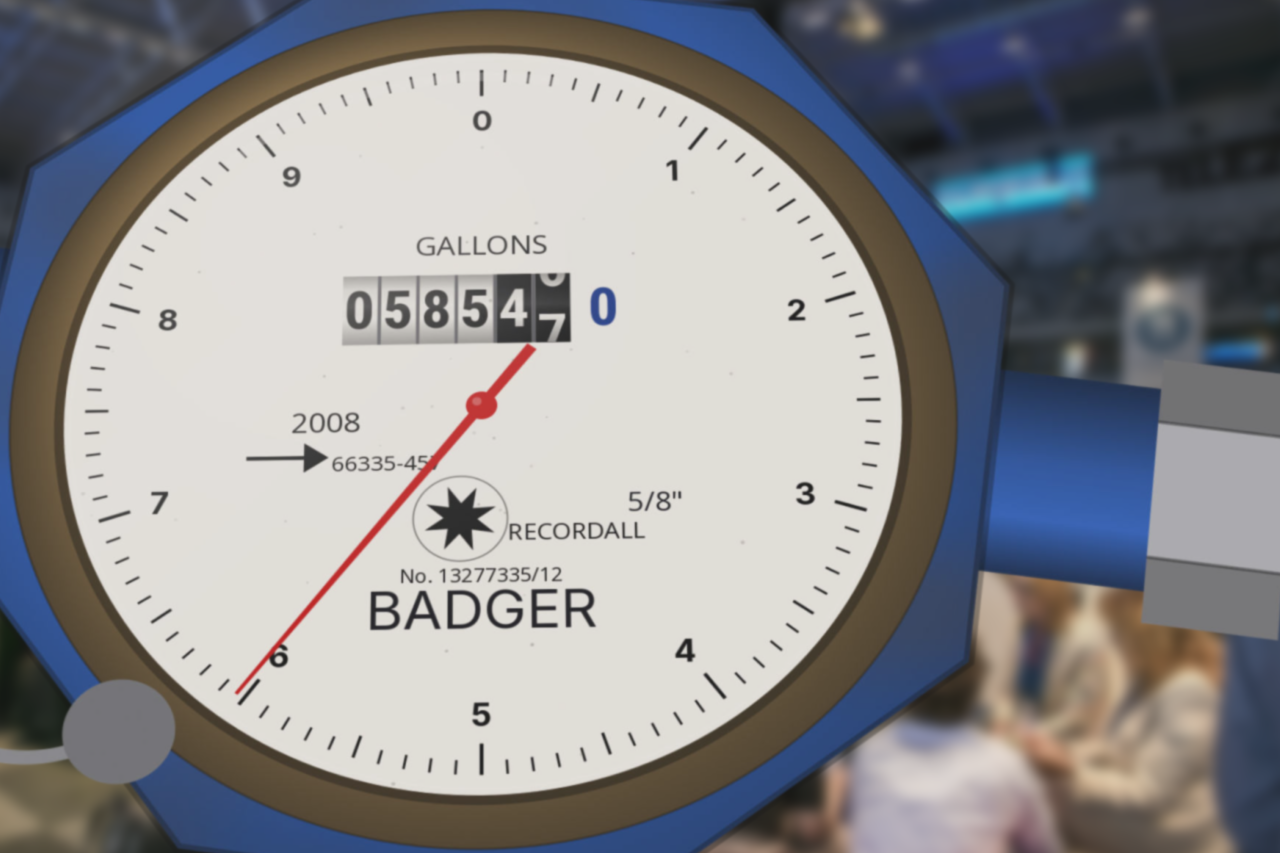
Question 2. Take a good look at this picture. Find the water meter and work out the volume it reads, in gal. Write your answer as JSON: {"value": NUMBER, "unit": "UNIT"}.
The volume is {"value": 585466.0, "unit": "gal"}
